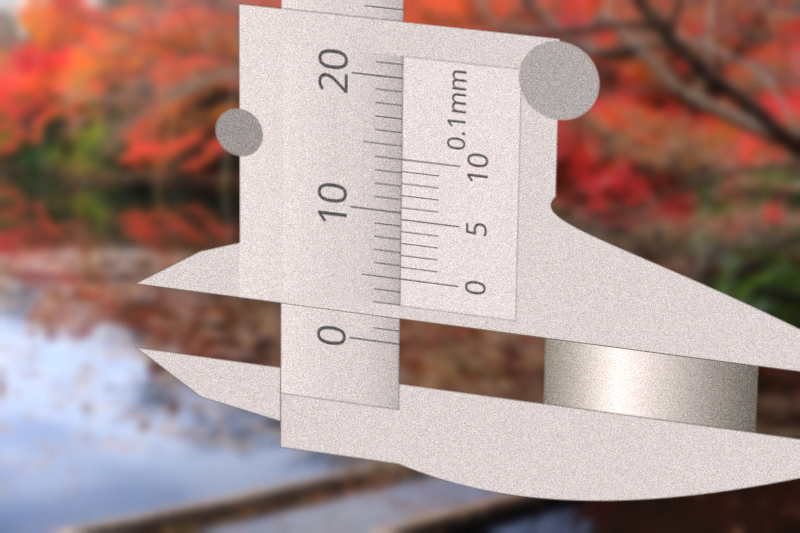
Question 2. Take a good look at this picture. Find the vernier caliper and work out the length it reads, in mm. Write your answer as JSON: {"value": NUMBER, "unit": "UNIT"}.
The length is {"value": 5.0, "unit": "mm"}
